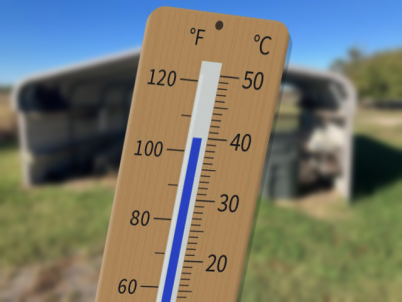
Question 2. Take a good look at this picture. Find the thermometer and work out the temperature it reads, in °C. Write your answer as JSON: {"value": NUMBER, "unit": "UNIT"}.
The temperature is {"value": 40, "unit": "°C"}
